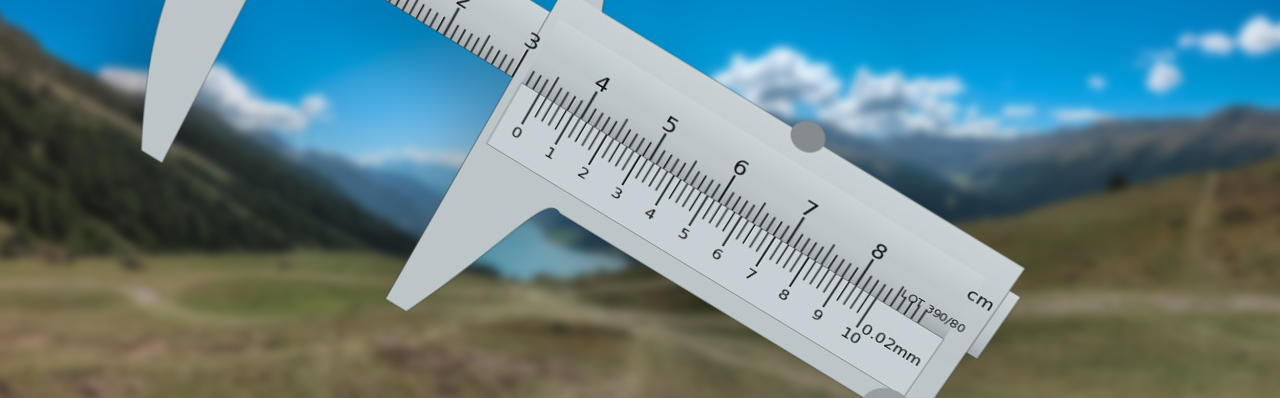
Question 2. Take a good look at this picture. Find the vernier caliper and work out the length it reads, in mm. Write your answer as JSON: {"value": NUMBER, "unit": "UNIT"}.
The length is {"value": 34.0, "unit": "mm"}
